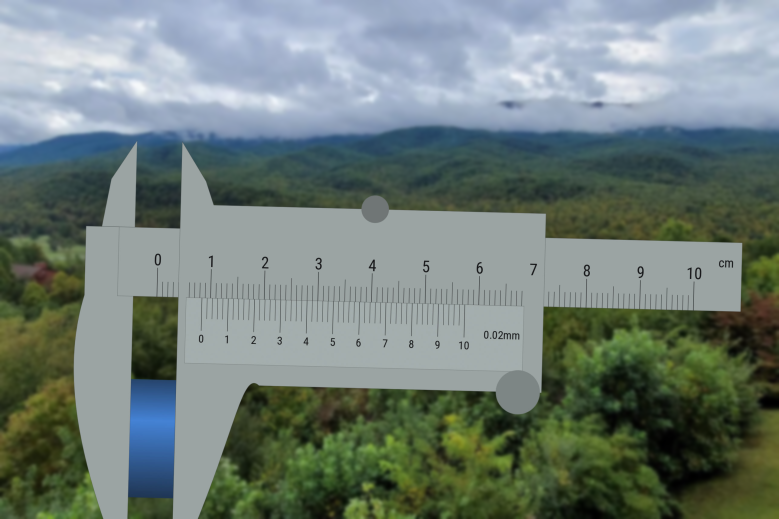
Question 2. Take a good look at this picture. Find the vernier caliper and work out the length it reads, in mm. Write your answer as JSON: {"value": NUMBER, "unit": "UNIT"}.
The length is {"value": 8.4, "unit": "mm"}
